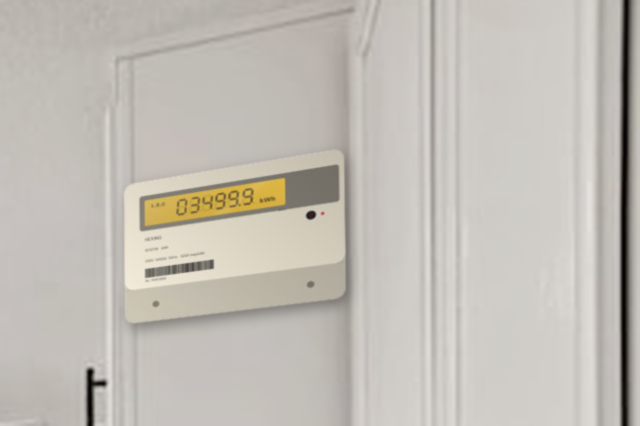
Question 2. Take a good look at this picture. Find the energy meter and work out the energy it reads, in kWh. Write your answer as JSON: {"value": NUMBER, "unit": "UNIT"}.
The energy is {"value": 3499.9, "unit": "kWh"}
